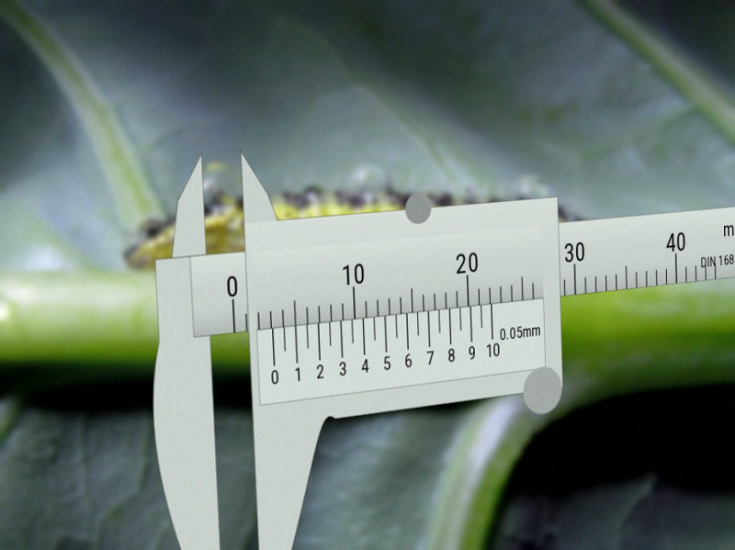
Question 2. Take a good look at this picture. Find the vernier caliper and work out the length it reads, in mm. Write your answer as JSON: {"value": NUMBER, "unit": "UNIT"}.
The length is {"value": 3.1, "unit": "mm"}
